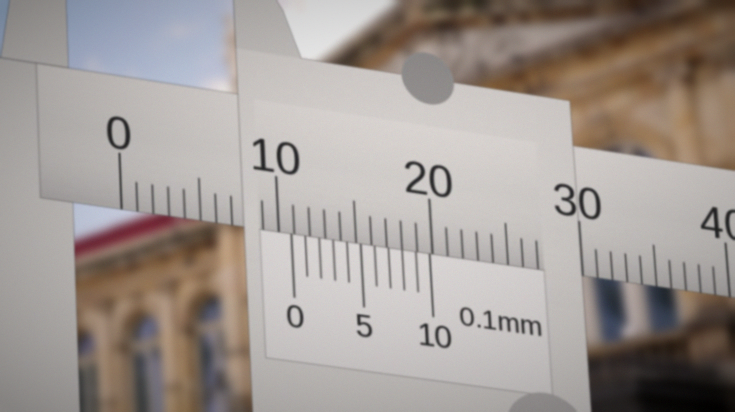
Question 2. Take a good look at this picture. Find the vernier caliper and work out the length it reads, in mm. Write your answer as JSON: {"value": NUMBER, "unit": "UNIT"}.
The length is {"value": 10.8, "unit": "mm"}
